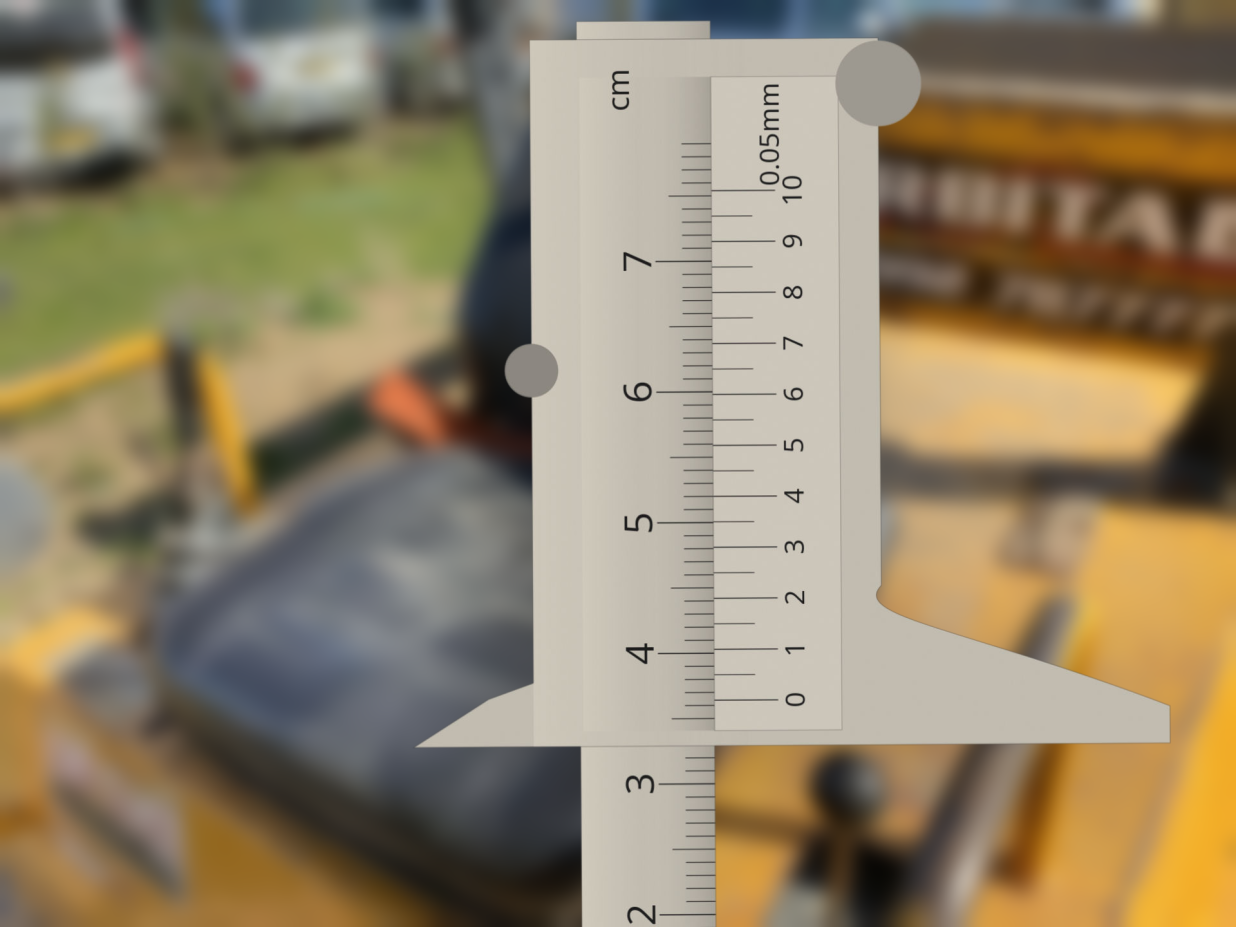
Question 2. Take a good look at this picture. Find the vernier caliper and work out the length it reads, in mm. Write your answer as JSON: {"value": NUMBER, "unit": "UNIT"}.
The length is {"value": 36.4, "unit": "mm"}
